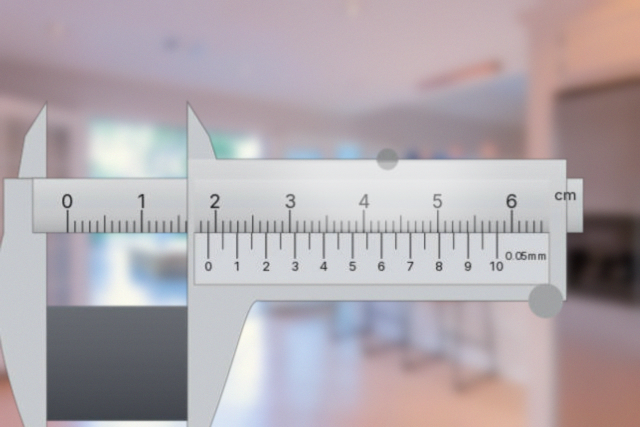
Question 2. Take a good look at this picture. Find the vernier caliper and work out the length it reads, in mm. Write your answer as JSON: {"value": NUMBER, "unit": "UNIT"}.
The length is {"value": 19.0, "unit": "mm"}
